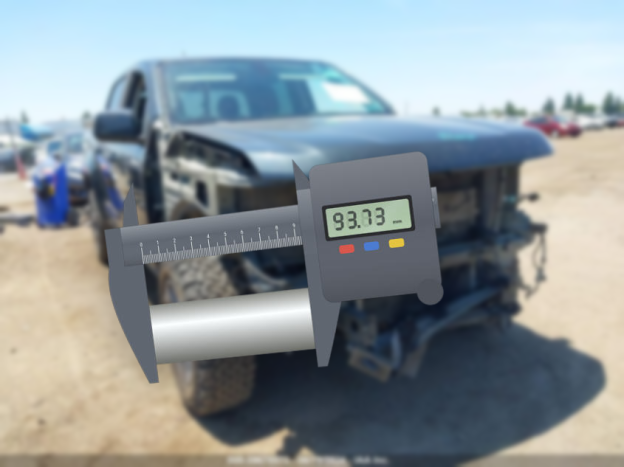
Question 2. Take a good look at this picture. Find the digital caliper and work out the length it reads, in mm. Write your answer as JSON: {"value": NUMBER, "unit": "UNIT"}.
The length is {"value": 93.73, "unit": "mm"}
